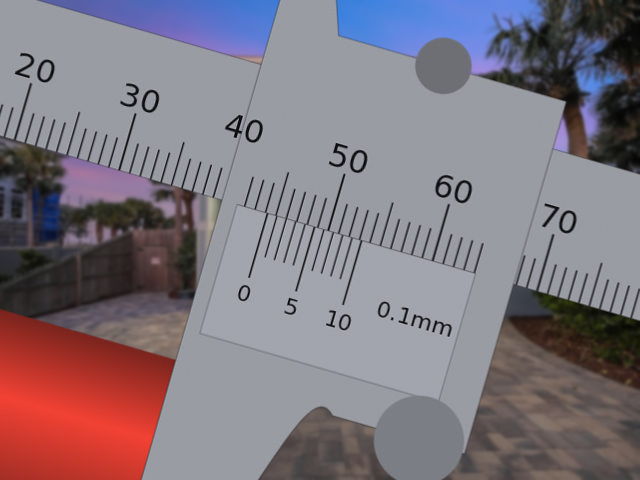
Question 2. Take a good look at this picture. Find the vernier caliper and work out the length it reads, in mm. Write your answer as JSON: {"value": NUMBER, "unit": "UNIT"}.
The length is {"value": 44.2, "unit": "mm"}
